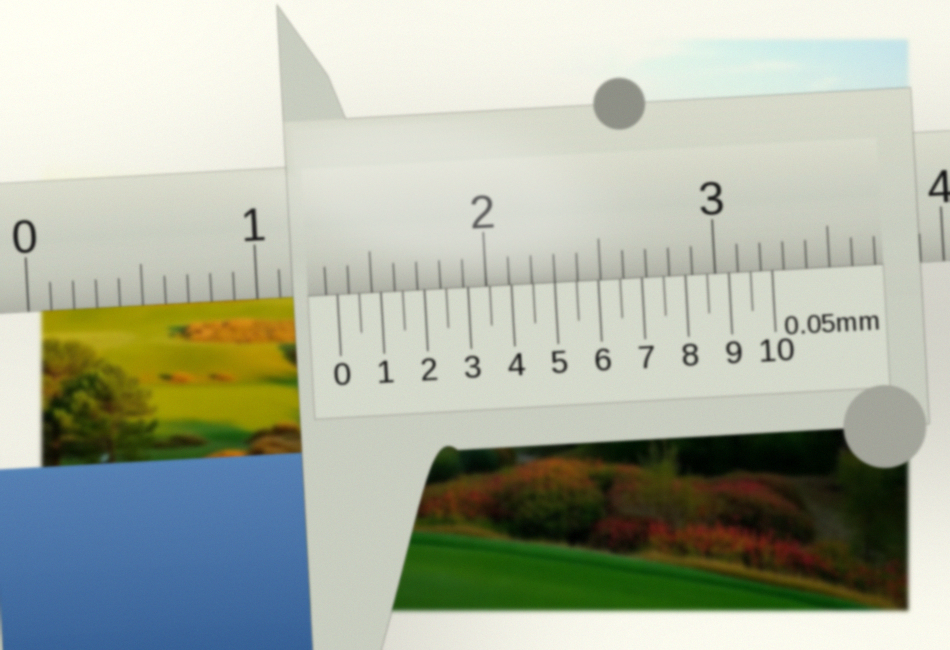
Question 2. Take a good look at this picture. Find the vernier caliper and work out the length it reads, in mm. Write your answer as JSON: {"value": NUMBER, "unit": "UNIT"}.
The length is {"value": 13.5, "unit": "mm"}
